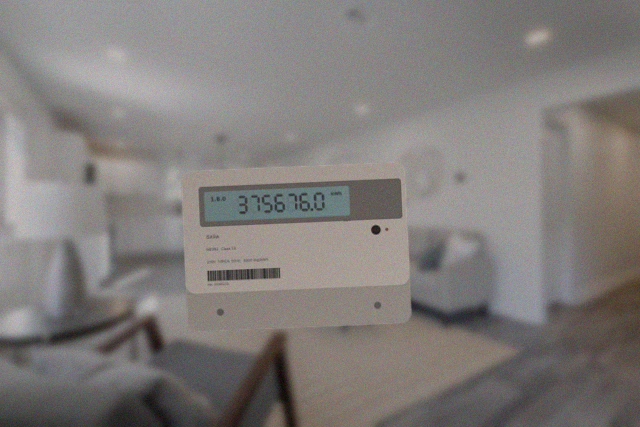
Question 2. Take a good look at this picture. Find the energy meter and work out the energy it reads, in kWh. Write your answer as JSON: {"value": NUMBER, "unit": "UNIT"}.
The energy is {"value": 375676.0, "unit": "kWh"}
